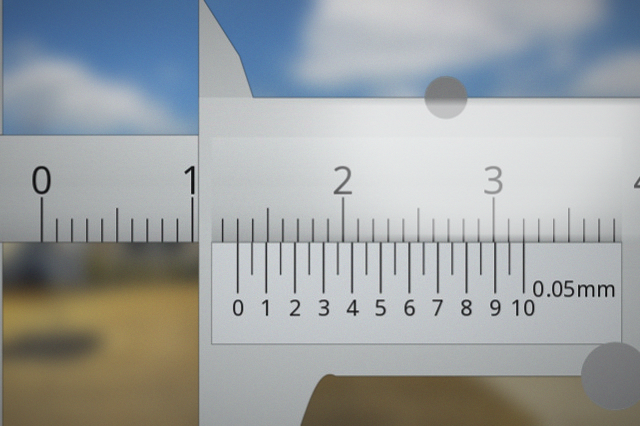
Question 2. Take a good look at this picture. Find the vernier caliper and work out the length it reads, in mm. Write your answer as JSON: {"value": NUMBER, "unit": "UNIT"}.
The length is {"value": 13.0, "unit": "mm"}
